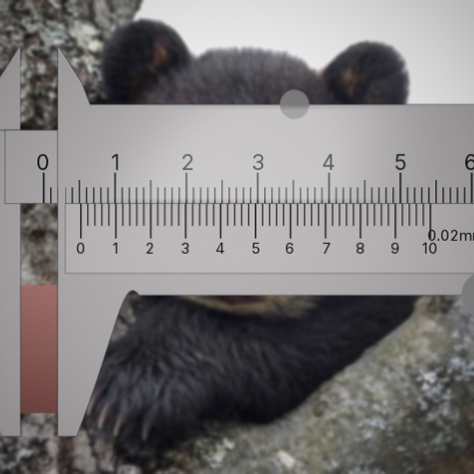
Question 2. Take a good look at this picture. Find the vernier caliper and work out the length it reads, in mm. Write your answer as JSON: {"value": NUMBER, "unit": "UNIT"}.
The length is {"value": 5.2, "unit": "mm"}
